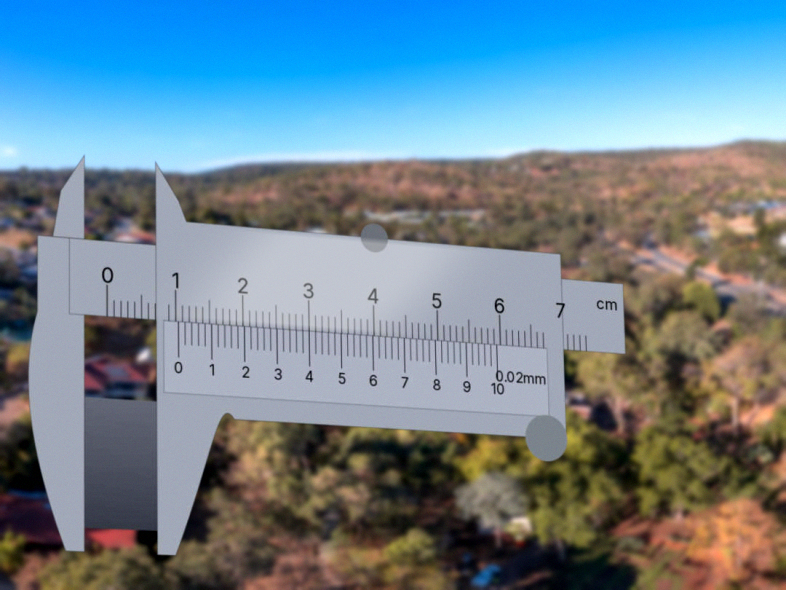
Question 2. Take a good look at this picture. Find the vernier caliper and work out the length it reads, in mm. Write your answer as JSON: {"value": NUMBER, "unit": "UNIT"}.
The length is {"value": 10.4, "unit": "mm"}
